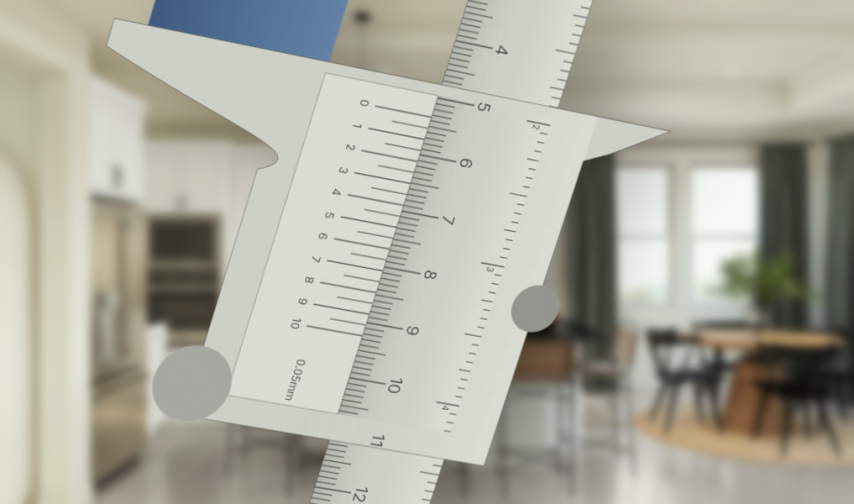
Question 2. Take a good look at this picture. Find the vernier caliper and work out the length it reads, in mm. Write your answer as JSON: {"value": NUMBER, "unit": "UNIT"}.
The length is {"value": 53.4, "unit": "mm"}
